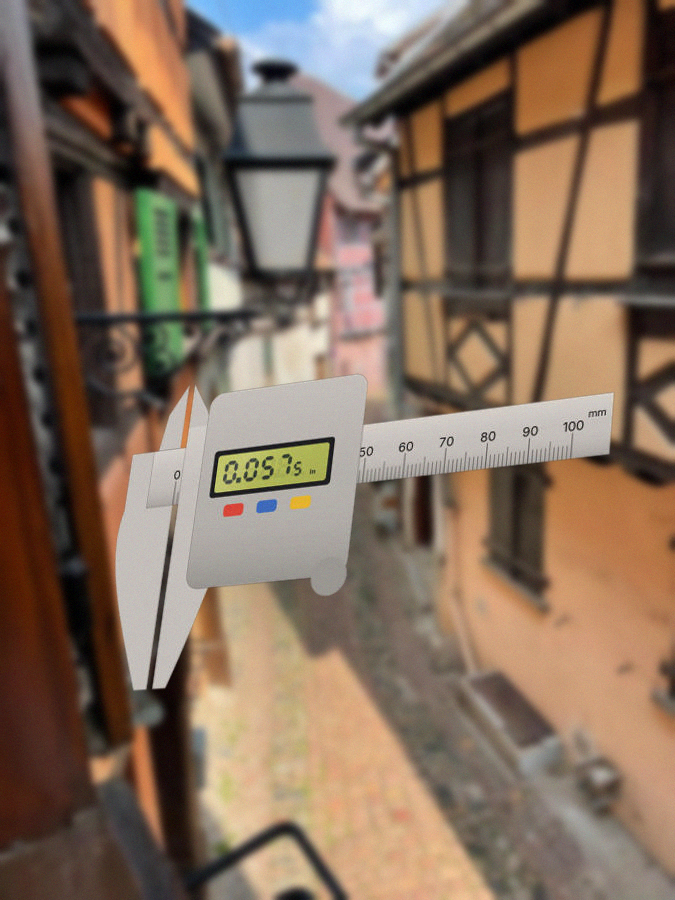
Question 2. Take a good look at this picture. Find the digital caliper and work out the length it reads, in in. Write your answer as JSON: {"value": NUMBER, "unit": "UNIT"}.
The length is {"value": 0.0575, "unit": "in"}
